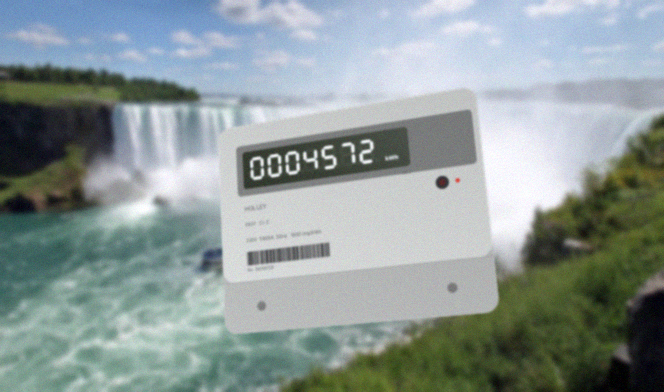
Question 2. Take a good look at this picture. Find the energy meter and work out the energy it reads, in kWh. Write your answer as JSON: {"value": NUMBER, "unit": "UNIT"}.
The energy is {"value": 4572, "unit": "kWh"}
